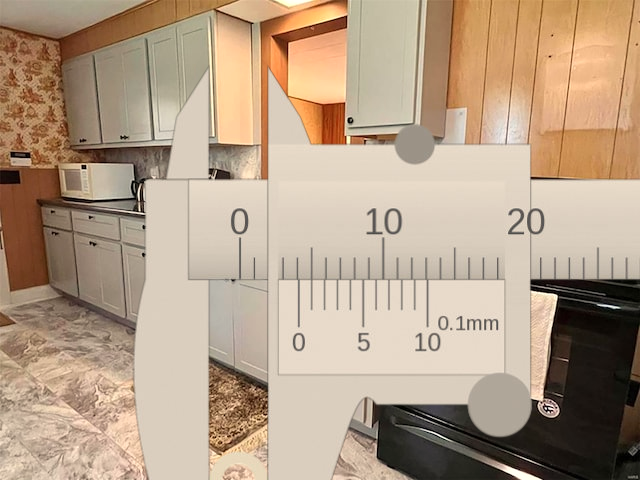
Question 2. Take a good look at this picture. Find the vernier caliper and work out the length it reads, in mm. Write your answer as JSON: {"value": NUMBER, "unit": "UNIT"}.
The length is {"value": 4.1, "unit": "mm"}
